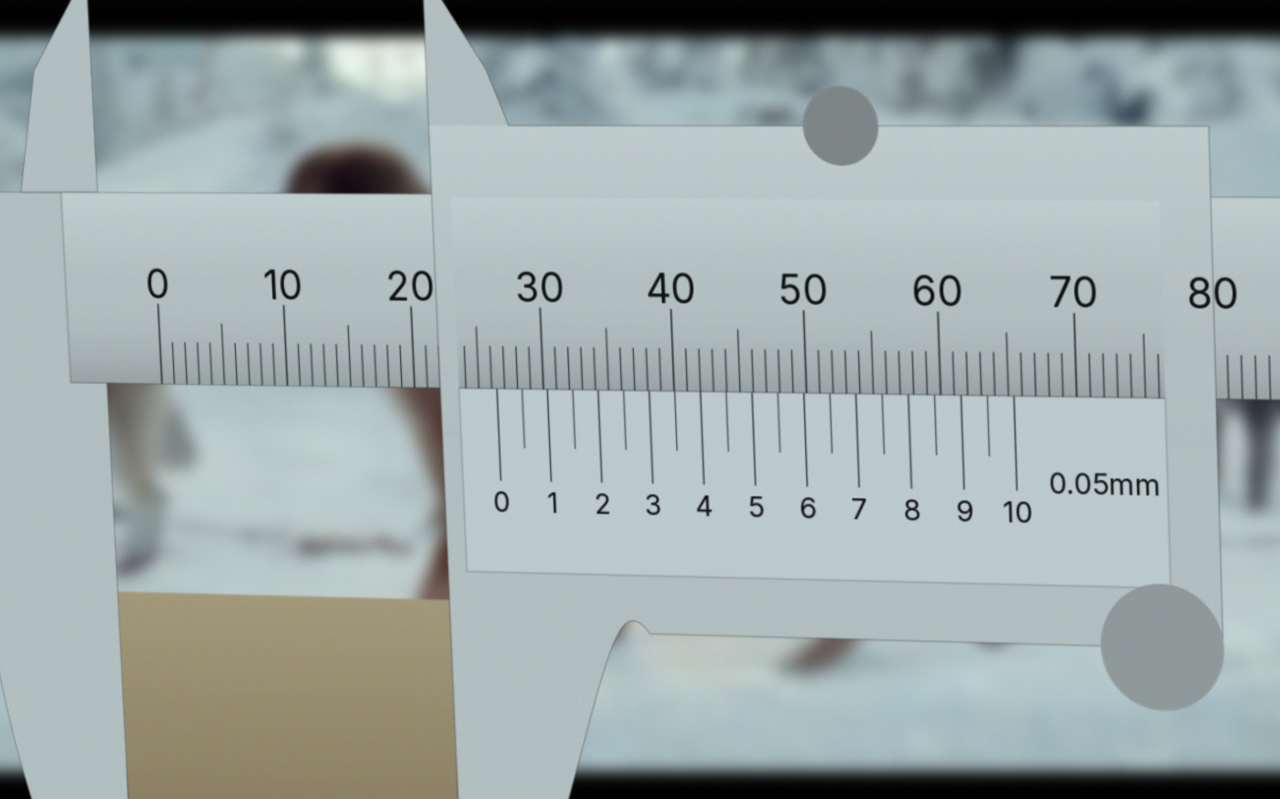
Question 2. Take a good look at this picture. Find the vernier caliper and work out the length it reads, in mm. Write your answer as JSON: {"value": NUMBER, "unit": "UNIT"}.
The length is {"value": 26.4, "unit": "mm"}
